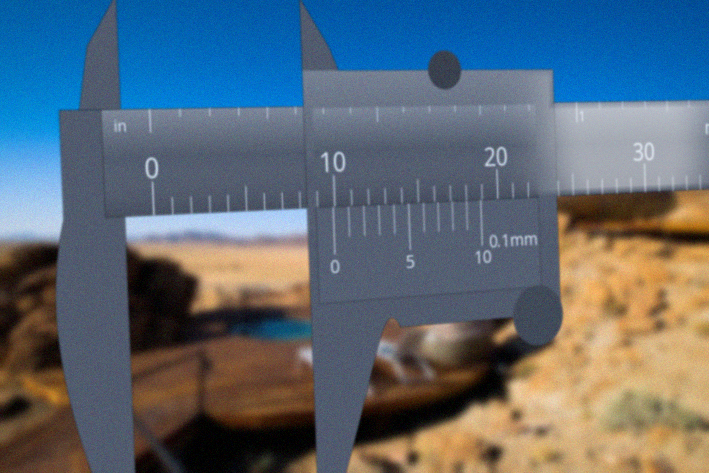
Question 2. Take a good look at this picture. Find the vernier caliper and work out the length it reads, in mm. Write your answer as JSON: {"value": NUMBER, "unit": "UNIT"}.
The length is {"value": 9.9, "unit": "mm"}
